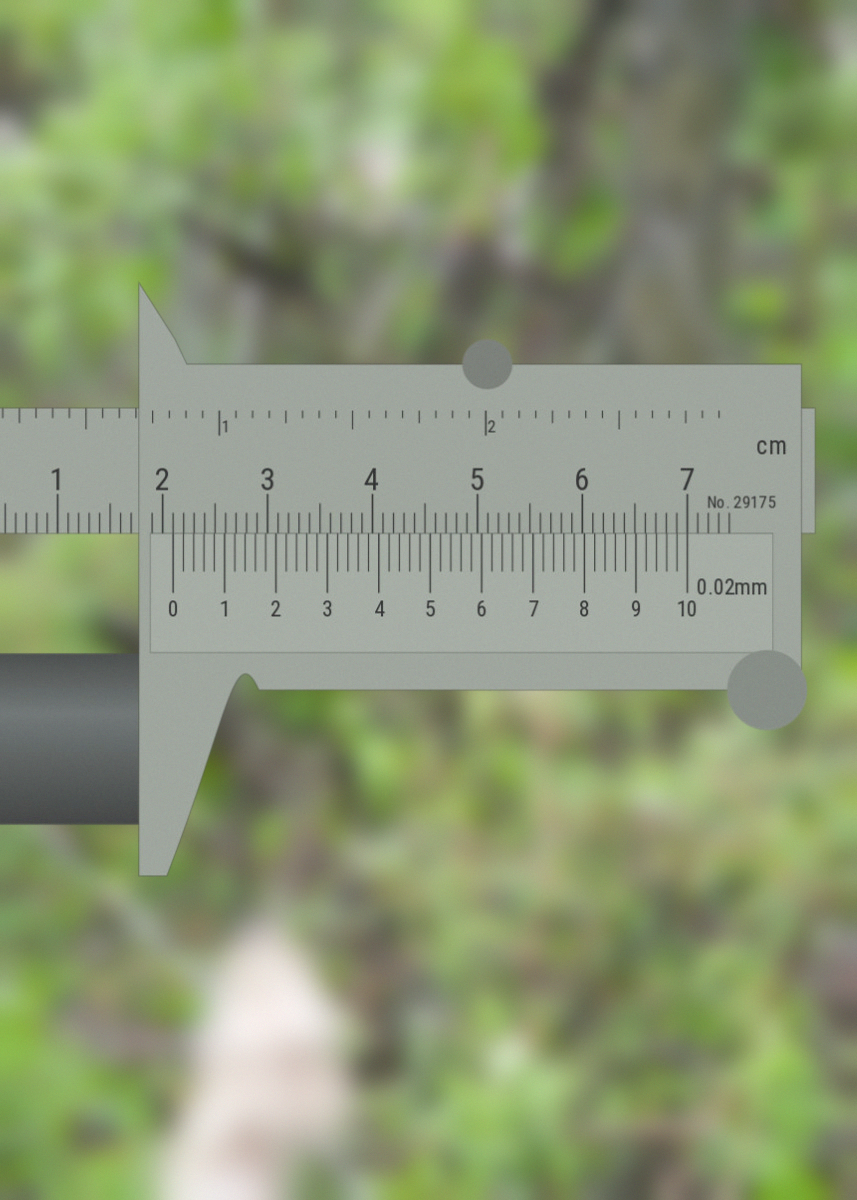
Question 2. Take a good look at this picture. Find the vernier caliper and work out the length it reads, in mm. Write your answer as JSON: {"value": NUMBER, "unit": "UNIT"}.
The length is {"value": 21.0, "unit": "mm"}
